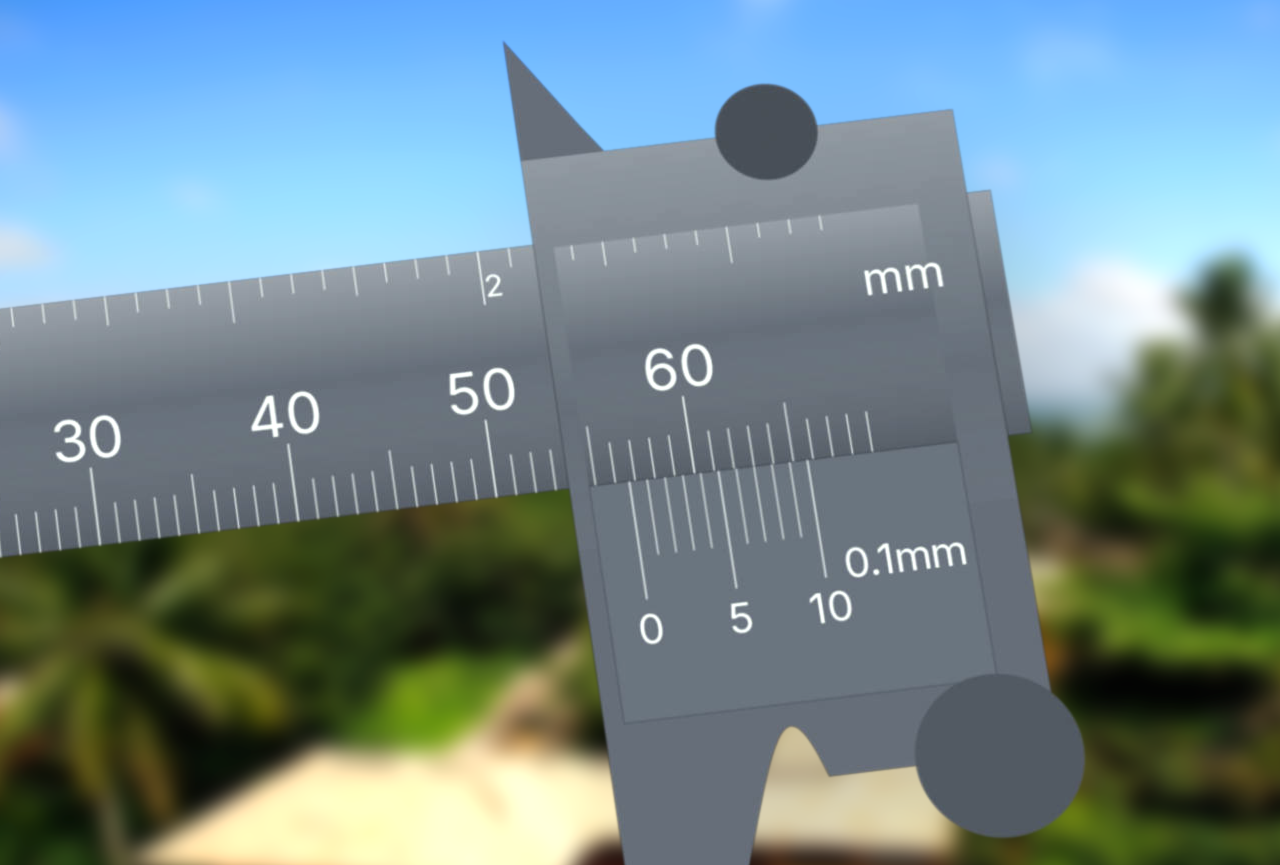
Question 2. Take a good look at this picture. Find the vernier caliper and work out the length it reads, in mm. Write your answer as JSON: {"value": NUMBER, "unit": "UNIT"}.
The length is {"value": 56.7, "unit": "mm"}
